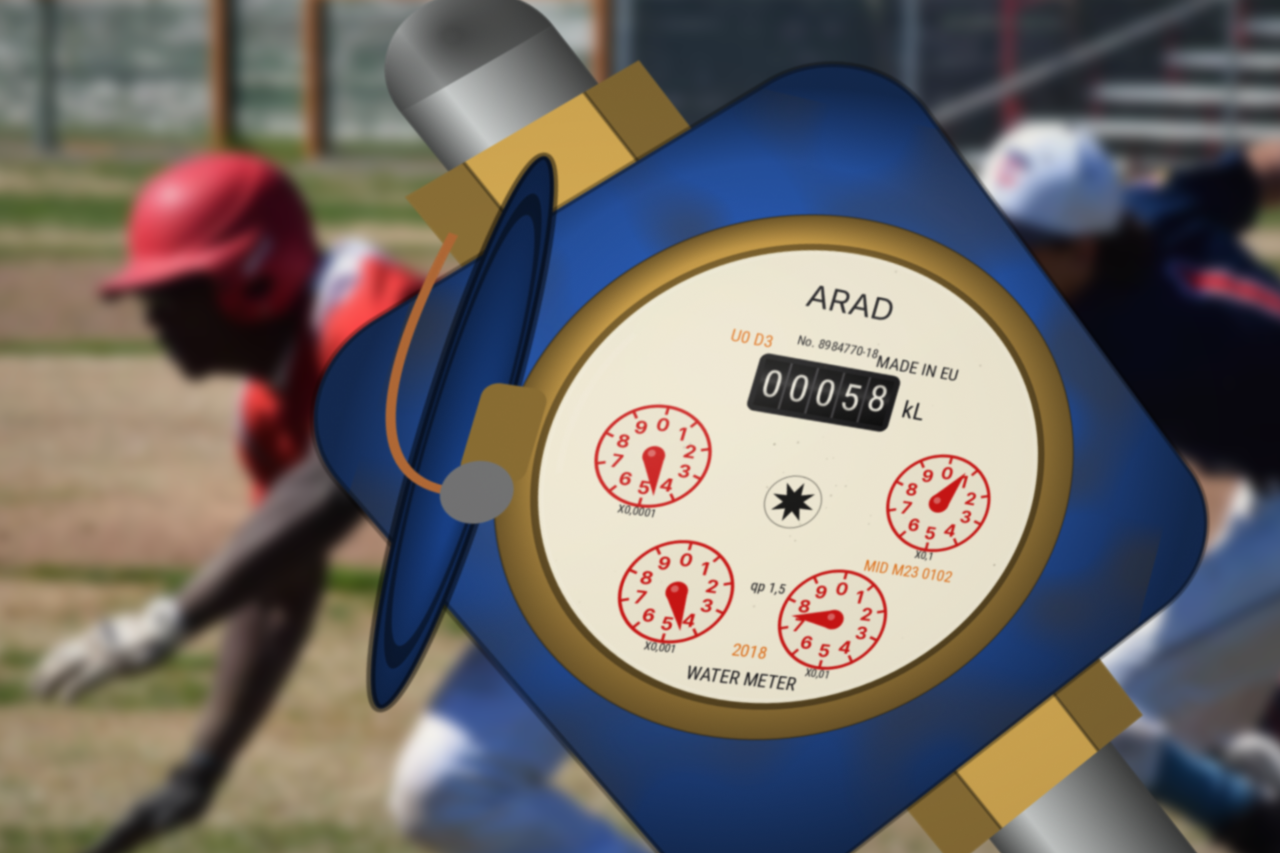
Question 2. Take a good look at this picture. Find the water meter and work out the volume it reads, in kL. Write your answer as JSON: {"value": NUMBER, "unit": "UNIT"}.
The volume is {"value": 58.0744, "unit": "kL"}
